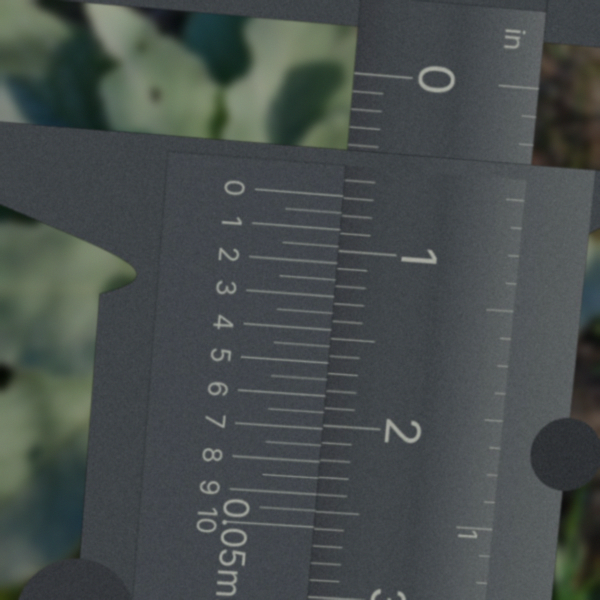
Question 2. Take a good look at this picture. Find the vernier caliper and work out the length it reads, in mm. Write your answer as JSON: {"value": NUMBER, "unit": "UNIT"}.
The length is {"value": 6.9, "unit": "mm"}
